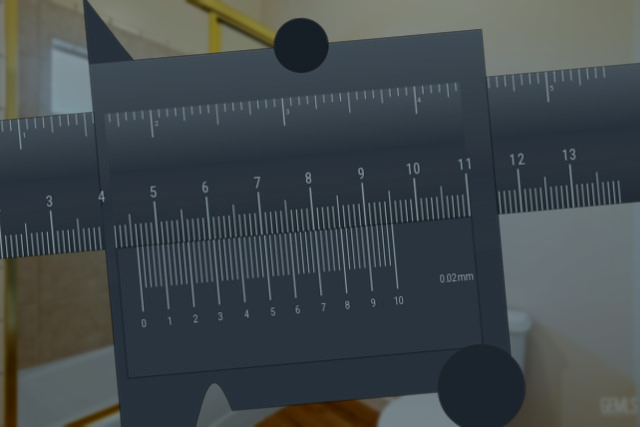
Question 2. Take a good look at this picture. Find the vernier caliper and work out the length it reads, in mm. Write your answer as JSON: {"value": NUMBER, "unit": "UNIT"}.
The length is {"value": 46.0, "unit": "mm"}
